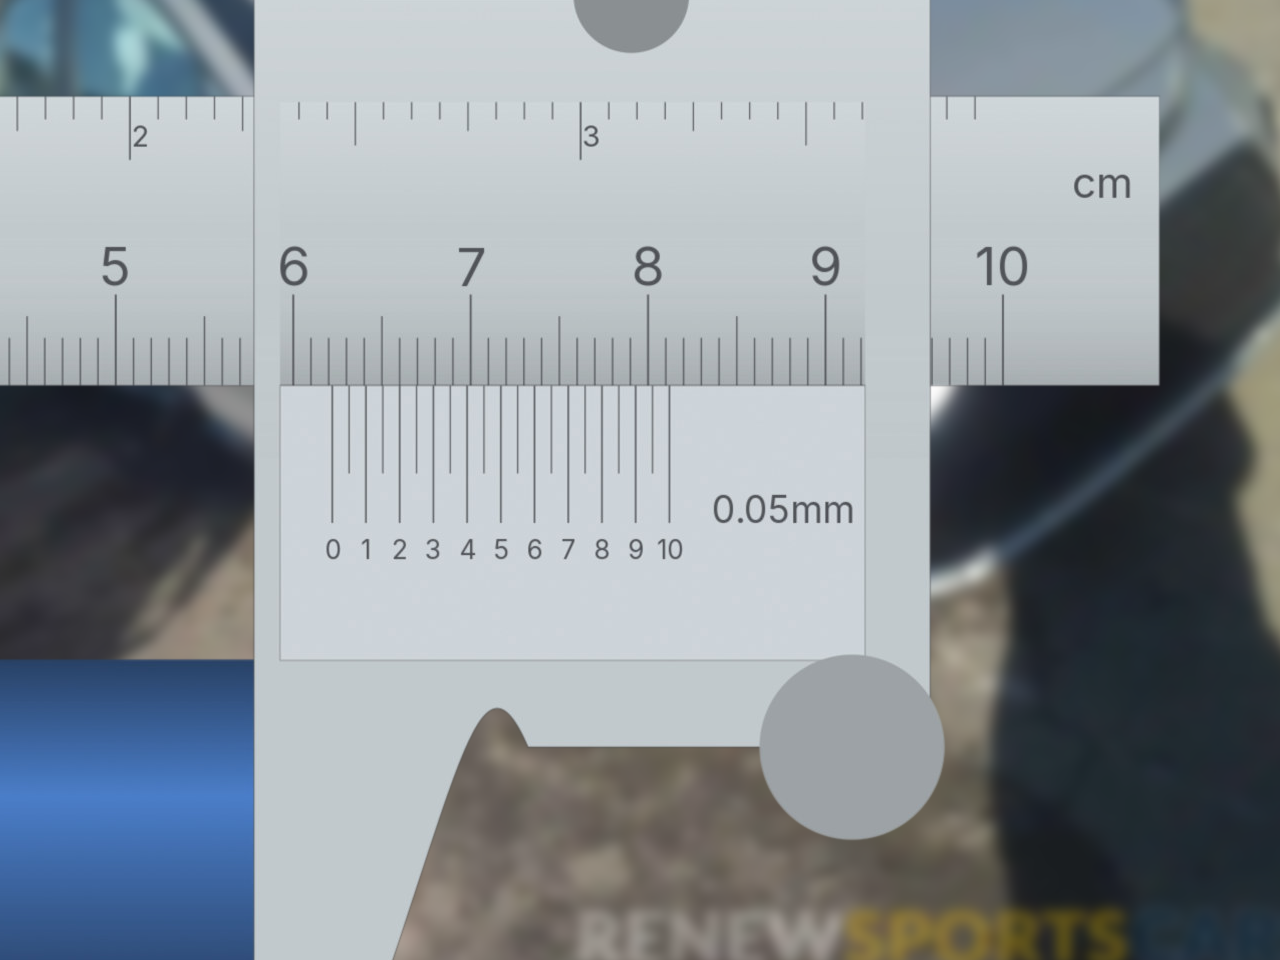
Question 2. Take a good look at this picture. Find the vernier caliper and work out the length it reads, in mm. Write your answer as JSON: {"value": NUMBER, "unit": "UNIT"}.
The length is {"value": 62.2, "unit": "mm"}
